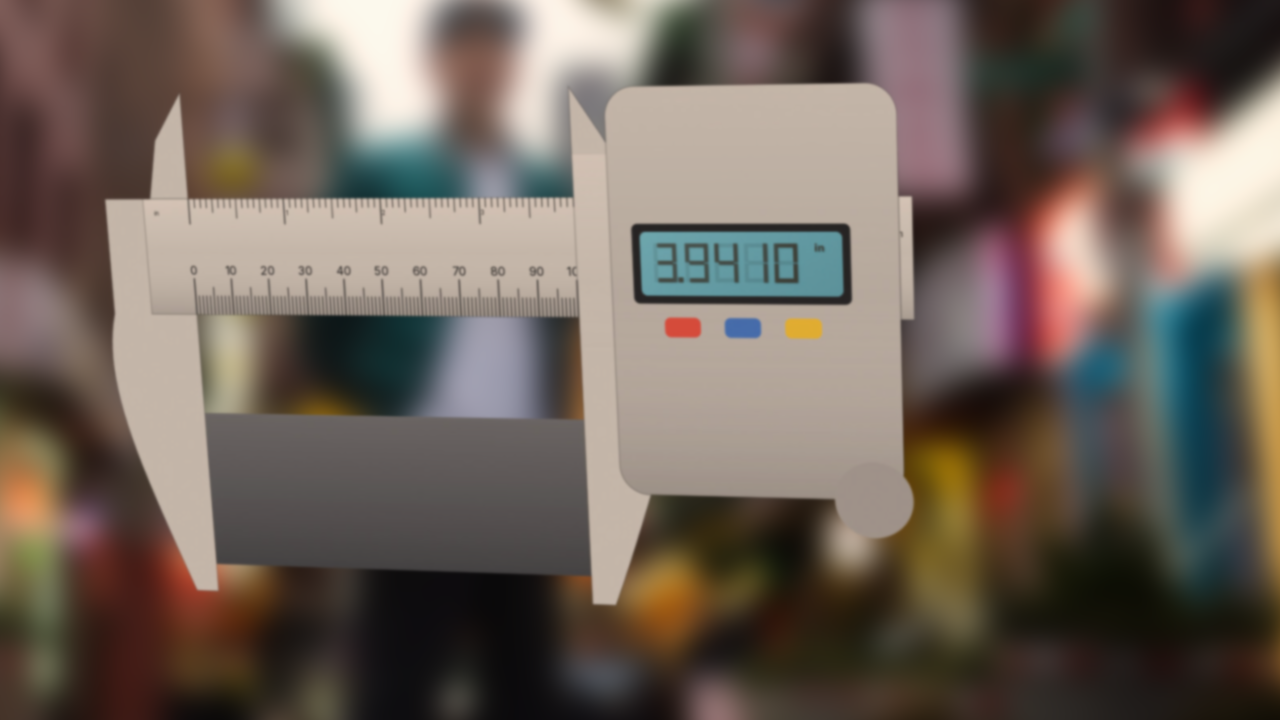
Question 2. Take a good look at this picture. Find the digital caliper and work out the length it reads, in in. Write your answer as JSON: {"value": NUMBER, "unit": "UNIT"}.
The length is {"value": 3.9410, "unit": "in"}
